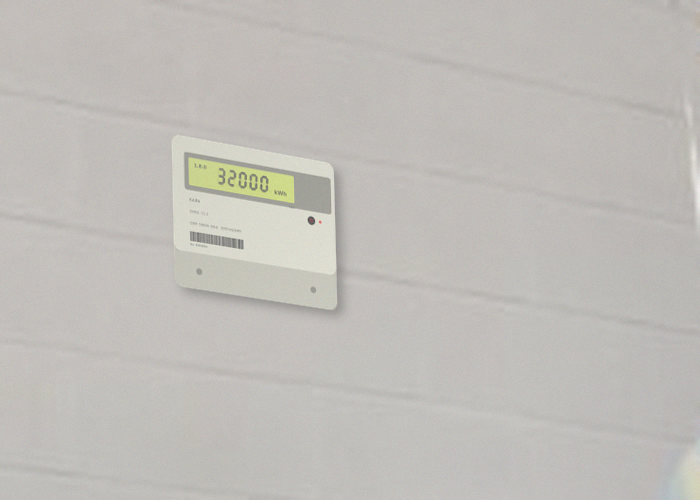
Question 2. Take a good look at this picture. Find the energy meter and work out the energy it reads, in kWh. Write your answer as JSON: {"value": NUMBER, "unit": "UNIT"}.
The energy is {"value": 32000, "unit": "kWh"}
